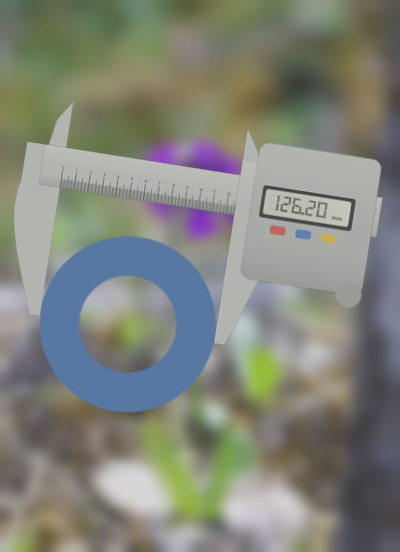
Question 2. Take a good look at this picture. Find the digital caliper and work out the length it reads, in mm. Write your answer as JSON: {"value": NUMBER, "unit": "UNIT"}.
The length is {"value": 126.20, "unit": "mm"}
